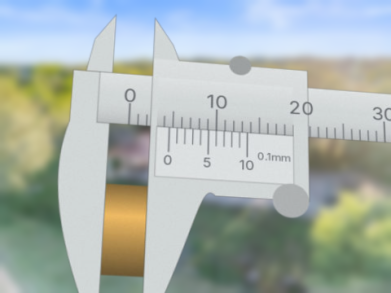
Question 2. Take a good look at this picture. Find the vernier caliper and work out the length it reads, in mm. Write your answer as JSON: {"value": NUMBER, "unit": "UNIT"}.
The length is {"value": 4.6, "unit": "mm"}
